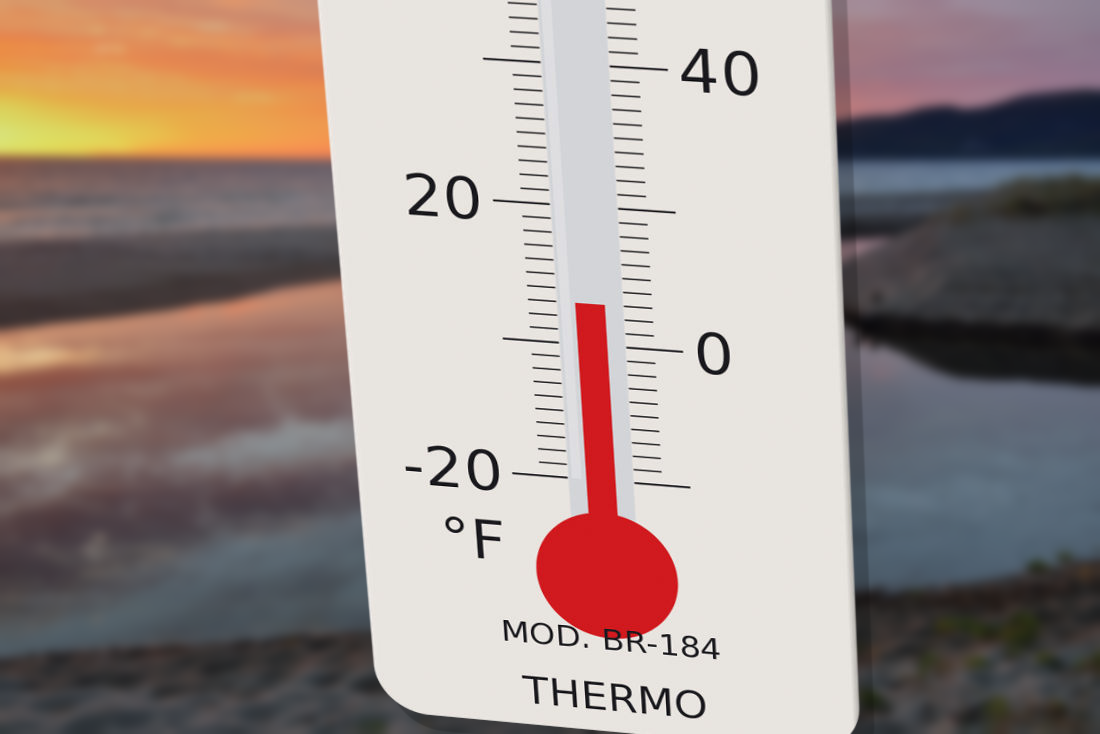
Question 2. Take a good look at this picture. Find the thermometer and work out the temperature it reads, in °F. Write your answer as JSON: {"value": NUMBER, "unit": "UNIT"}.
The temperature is {"value": 6, "unit": "°F"}
